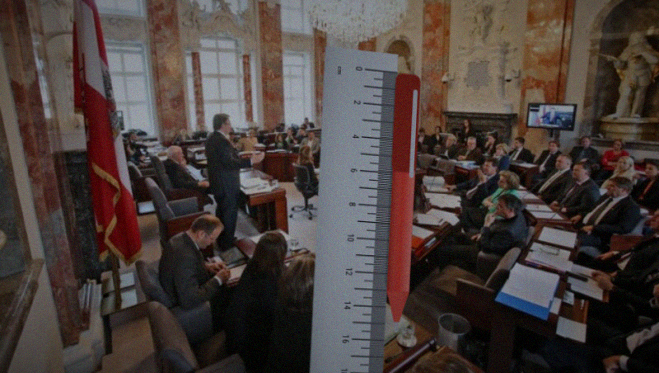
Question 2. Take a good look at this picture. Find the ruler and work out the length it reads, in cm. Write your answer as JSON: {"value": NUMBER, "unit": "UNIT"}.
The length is {"value": 15.5, "unit": "cm"}
